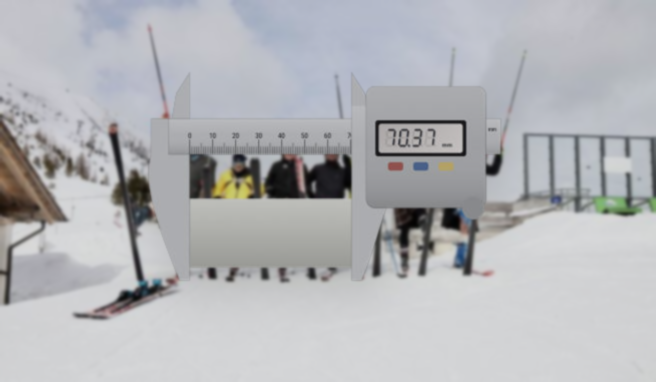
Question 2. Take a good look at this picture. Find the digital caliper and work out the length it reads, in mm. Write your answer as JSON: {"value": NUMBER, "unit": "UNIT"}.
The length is {"value": 70.37, "unit": "mm"}
